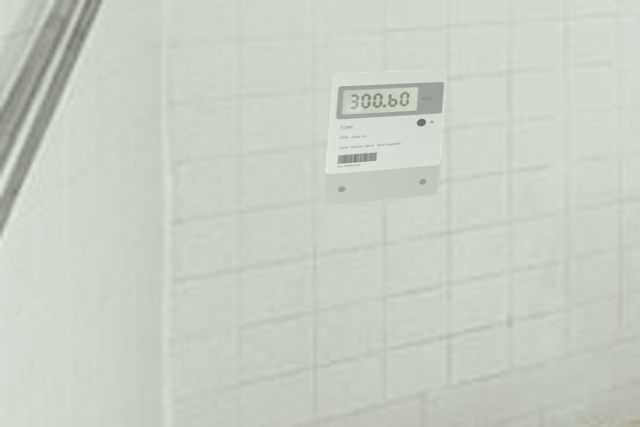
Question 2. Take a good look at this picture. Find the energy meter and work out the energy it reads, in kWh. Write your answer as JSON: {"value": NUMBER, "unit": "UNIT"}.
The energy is {"value": 300.60, "unit": "kWh"}
